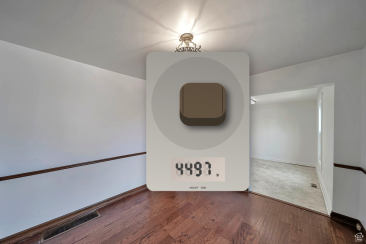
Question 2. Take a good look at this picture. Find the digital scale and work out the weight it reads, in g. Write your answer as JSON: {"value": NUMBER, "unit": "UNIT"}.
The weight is {"value": 4497, "unit": "g"}
